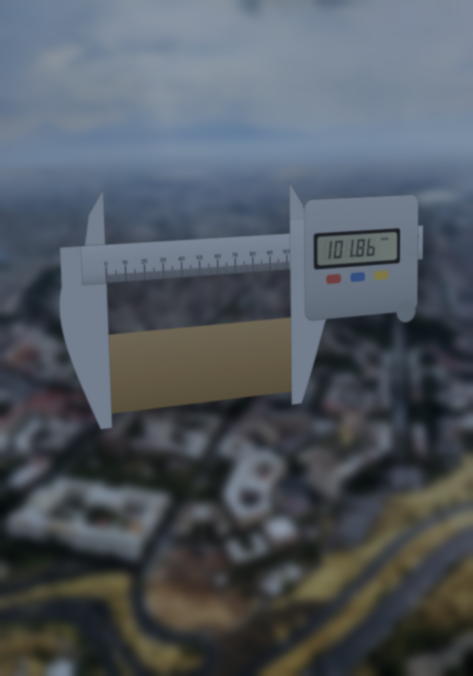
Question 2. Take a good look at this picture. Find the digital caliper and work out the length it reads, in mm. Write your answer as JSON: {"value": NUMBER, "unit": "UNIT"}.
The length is {"value": 101.86, "unit": "mm"}
